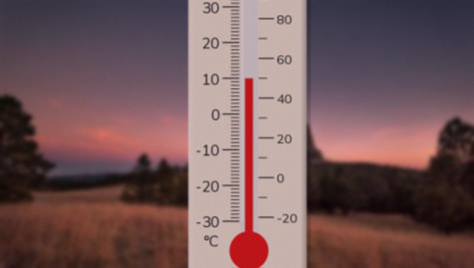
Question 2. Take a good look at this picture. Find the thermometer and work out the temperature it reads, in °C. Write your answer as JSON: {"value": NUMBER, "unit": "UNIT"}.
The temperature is {"value": 10, "unit": "°C"}
